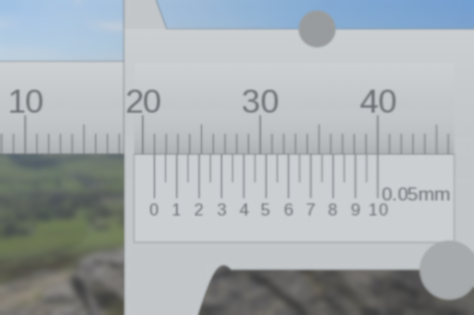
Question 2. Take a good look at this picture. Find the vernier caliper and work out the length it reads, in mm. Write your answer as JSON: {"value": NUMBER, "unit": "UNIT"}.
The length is {"value": 21.0, "unit": "mm"}
